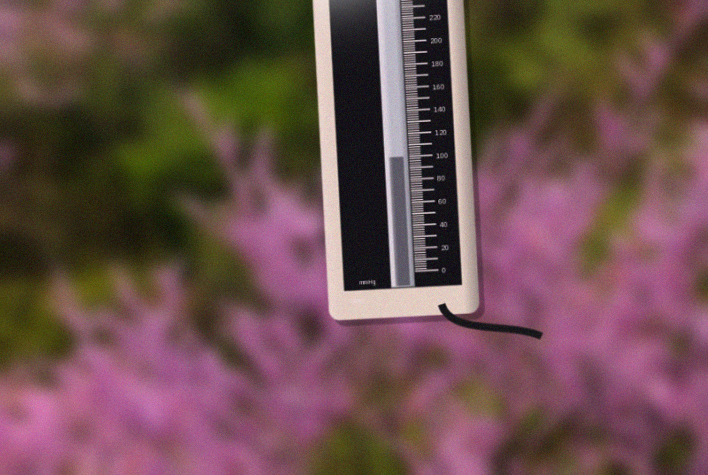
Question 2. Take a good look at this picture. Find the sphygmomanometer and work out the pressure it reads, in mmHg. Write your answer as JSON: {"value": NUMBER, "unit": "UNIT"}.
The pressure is {"value": 100, "unit": "mmHg"}
